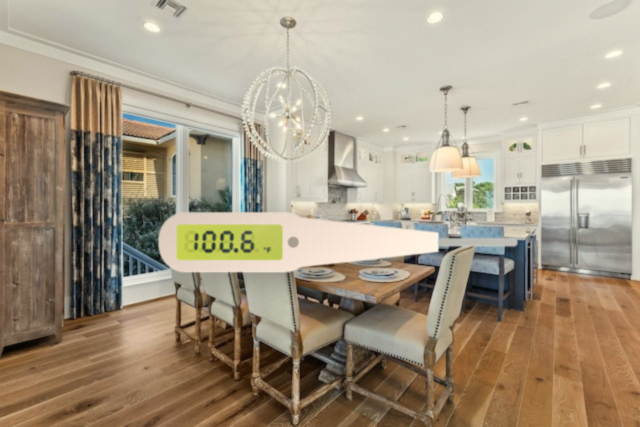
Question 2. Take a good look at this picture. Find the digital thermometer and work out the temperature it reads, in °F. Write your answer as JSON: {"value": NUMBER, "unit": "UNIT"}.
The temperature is {"value": 100.6, "unit": "°F"}
